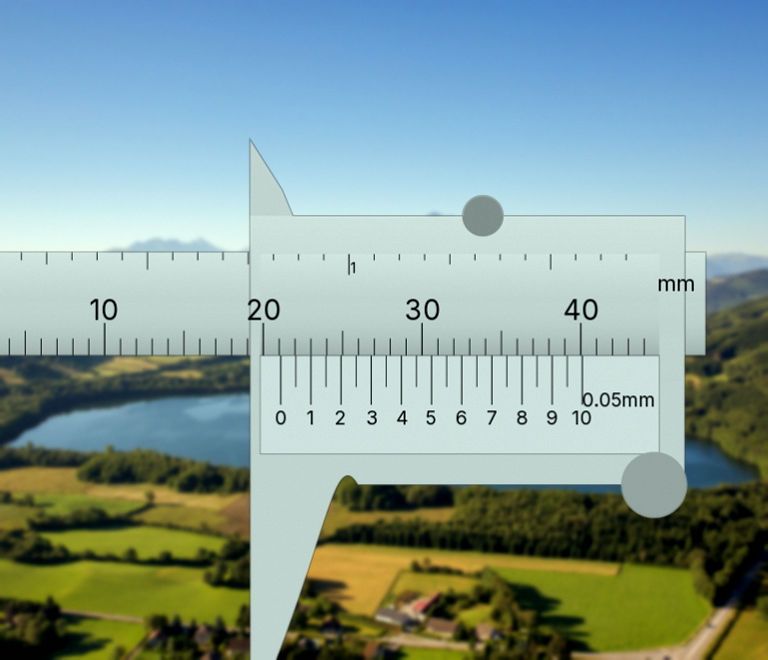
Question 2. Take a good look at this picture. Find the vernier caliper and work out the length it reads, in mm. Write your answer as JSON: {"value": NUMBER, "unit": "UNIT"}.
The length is {"value": 21.1, "unit": "mm"}
